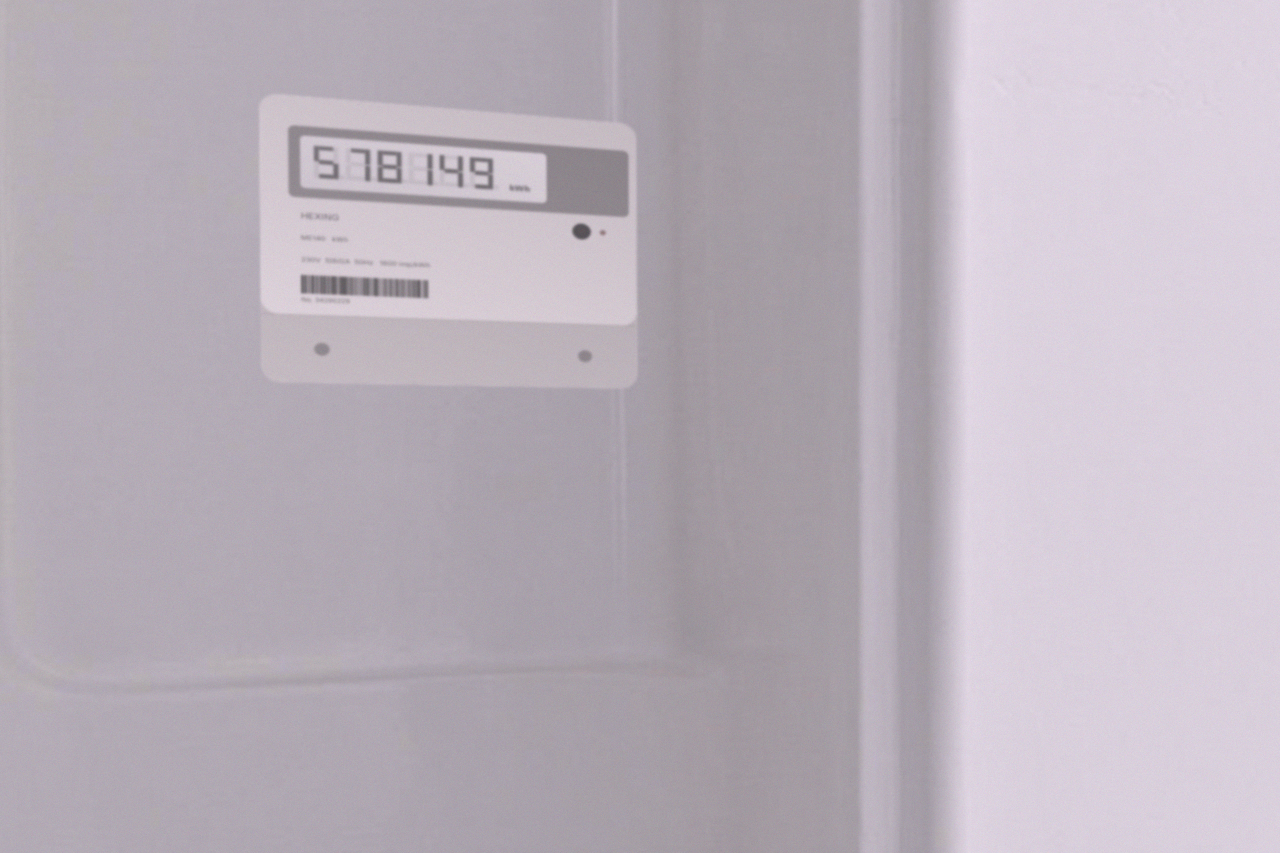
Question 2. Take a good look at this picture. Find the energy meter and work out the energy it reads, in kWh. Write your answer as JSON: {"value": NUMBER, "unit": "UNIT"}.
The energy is {"value": 578149, "unit": "kWh"}
